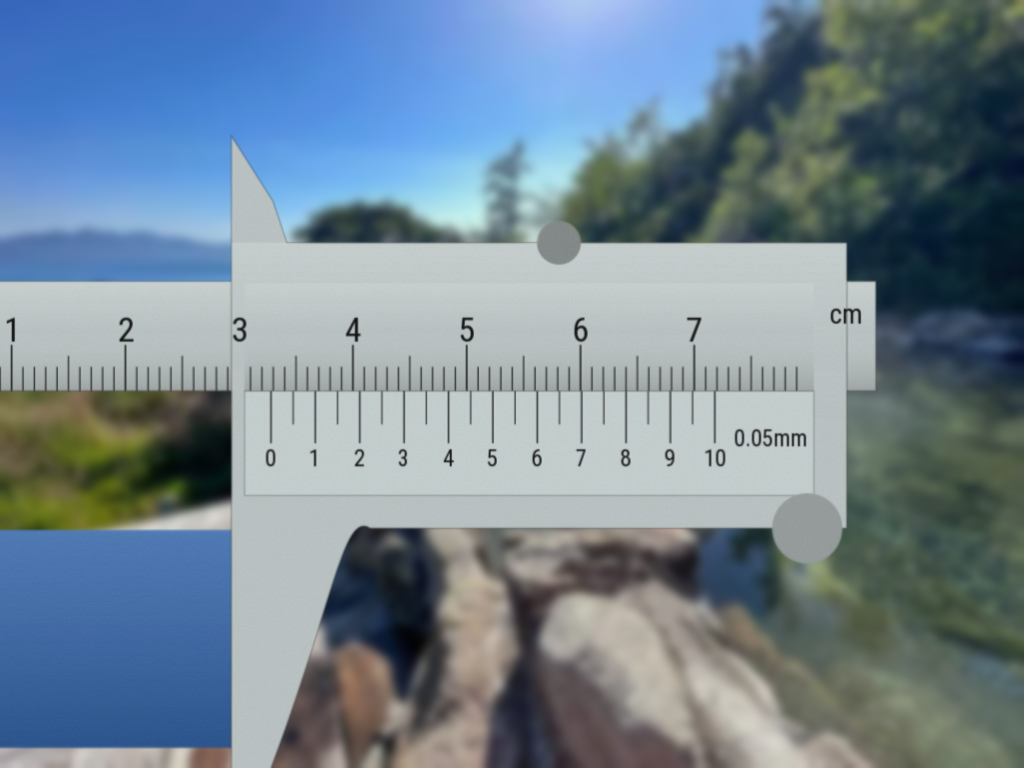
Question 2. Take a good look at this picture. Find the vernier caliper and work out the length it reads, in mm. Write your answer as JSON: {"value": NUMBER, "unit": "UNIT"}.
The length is {"value": 32.8, "unit": "mm"}
